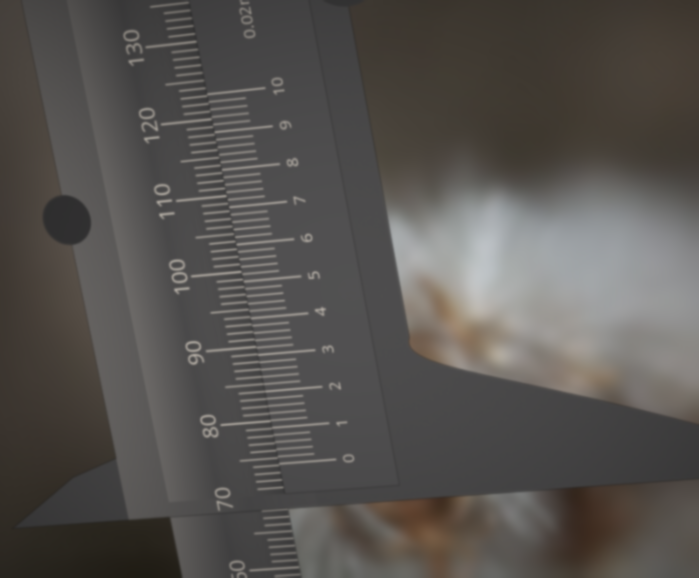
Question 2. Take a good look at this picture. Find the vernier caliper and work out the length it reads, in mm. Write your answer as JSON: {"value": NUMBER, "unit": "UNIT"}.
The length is {"value": 74.2, "unit": "mm"}
